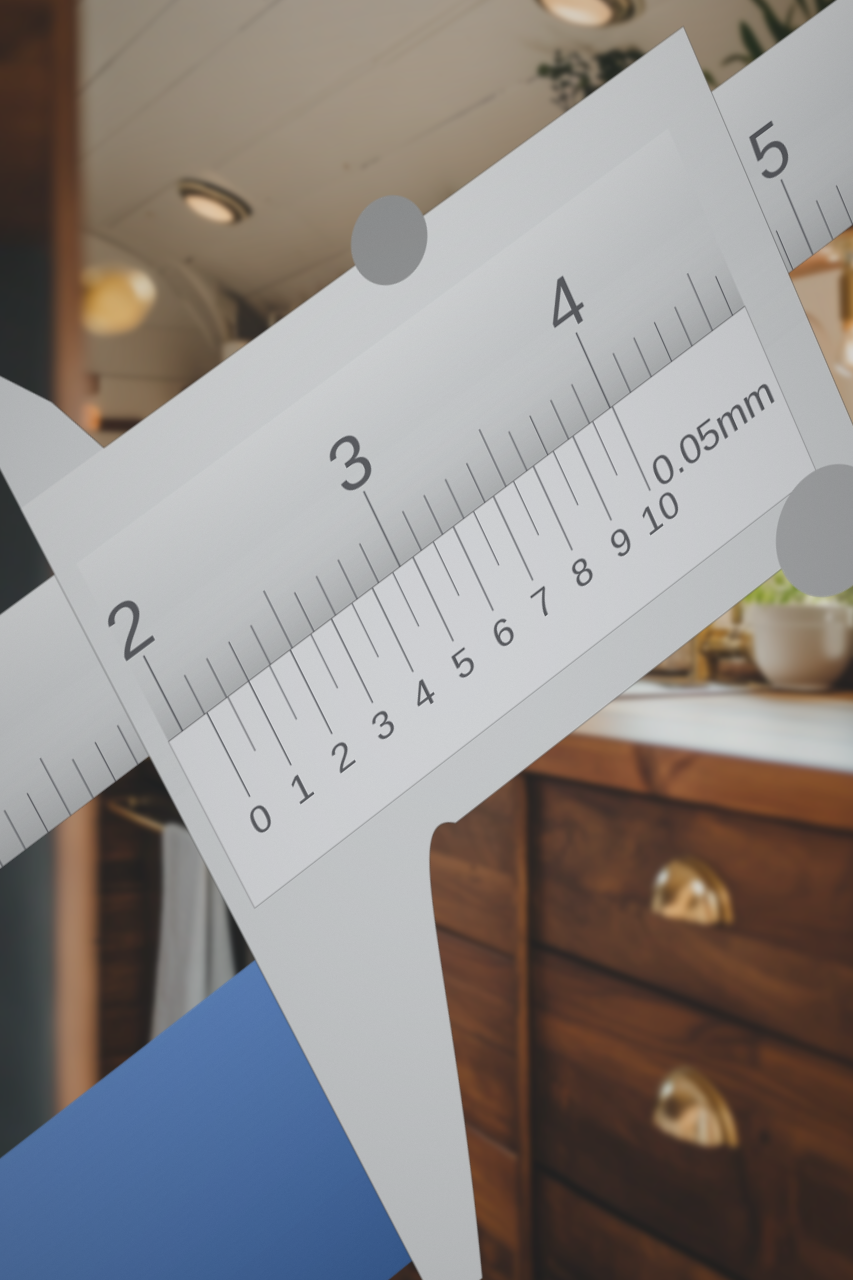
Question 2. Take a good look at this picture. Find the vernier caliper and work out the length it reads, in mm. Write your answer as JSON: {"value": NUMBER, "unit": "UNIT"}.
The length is {"value": 21.10, "unit": "mm"}
